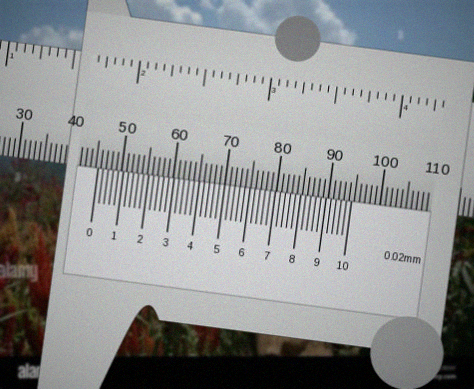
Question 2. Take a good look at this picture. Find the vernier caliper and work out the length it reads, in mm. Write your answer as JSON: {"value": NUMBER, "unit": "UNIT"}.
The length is {"value": 45.5, "unit": "mm"}
